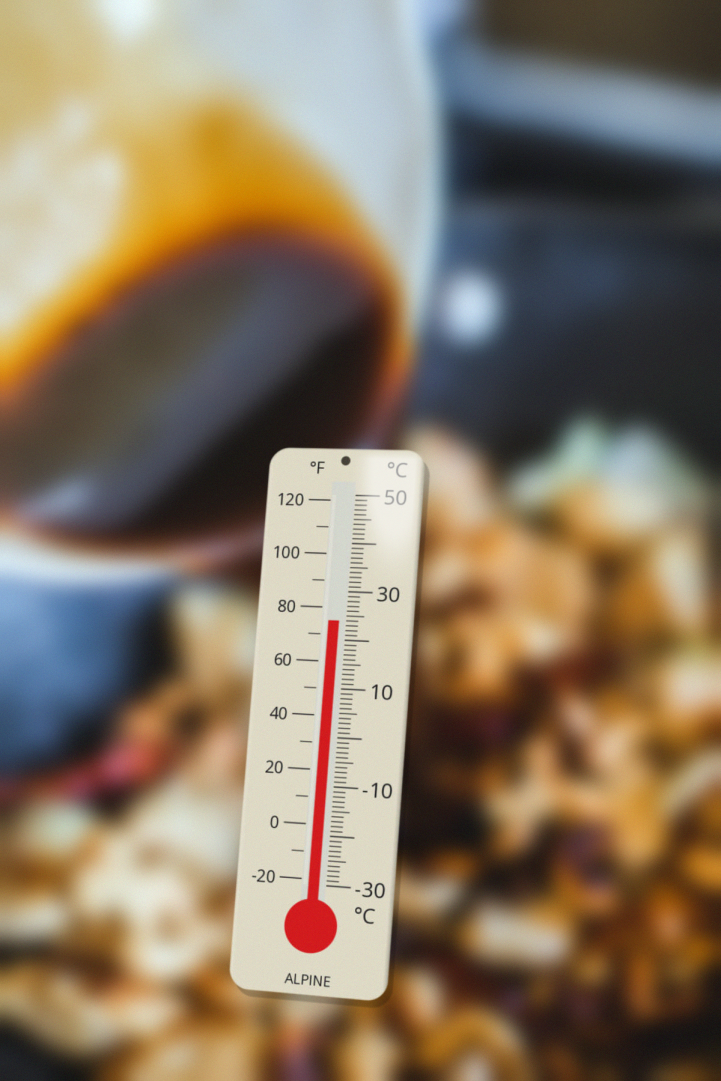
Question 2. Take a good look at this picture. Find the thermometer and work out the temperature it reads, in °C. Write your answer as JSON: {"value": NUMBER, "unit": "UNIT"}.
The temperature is {"value": 24, "unit": "°C"}
